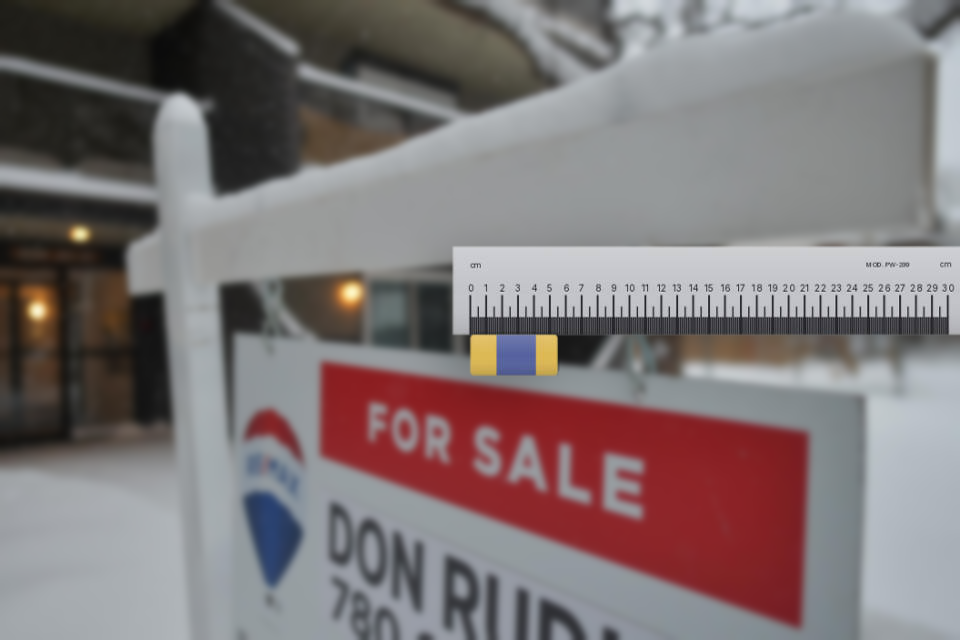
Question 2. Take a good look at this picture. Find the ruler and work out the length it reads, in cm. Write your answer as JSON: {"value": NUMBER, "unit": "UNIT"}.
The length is {"value": 5.5, "unit": "cm"}
